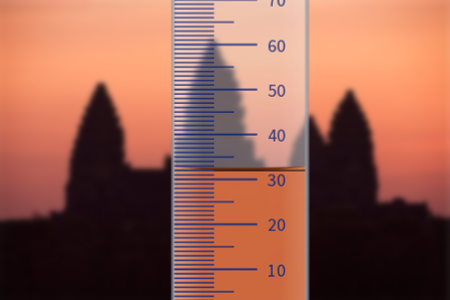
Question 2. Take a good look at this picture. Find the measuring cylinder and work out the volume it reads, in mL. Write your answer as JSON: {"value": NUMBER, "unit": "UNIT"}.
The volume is {"value": 32, "unit": "mL"}
